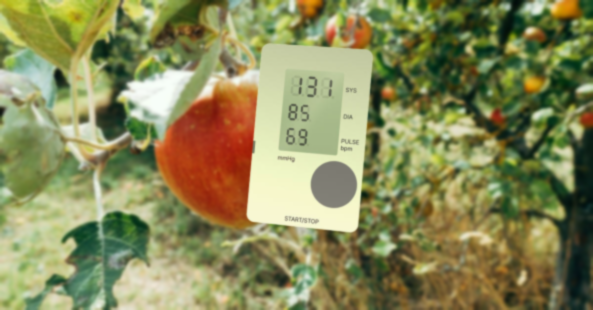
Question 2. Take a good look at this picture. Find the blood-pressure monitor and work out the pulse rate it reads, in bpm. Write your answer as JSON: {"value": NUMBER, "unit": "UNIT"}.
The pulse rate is {"value": 69, "unit": "bpm"}
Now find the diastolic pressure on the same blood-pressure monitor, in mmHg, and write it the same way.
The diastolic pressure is {"value": 85, "unit": "mmHg"}
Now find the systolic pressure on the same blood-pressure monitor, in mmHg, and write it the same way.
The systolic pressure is {"value": 131, "unit": "mmHg"}
